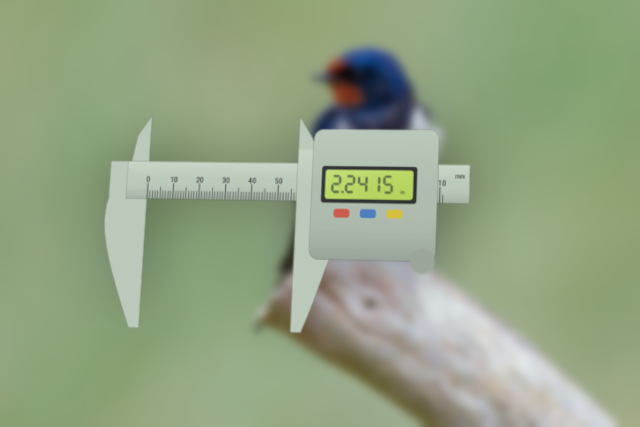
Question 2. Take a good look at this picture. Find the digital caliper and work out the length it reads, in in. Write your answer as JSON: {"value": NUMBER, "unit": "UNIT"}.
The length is {"value": 2.2415, "unit": "in"}
